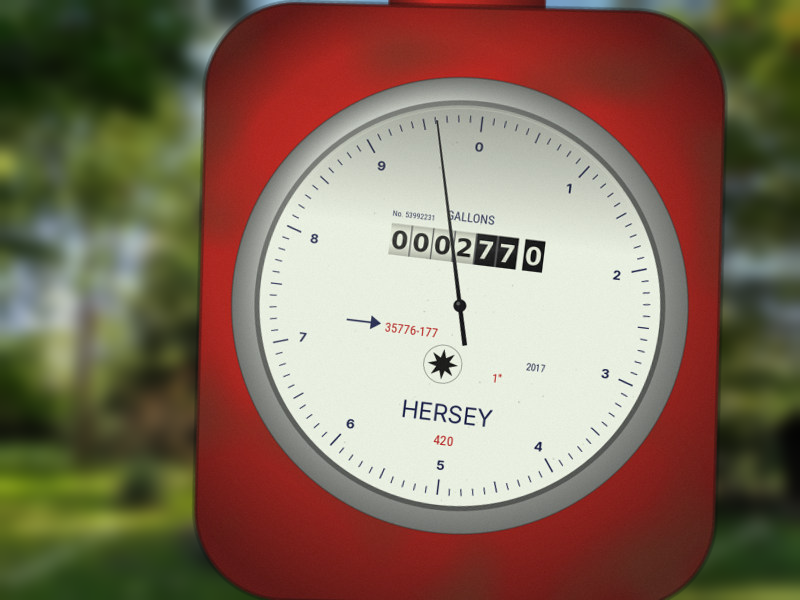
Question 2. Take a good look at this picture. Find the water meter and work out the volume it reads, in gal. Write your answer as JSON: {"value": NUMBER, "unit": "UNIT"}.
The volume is {"value": 2769.6, "unit": "gal"}
